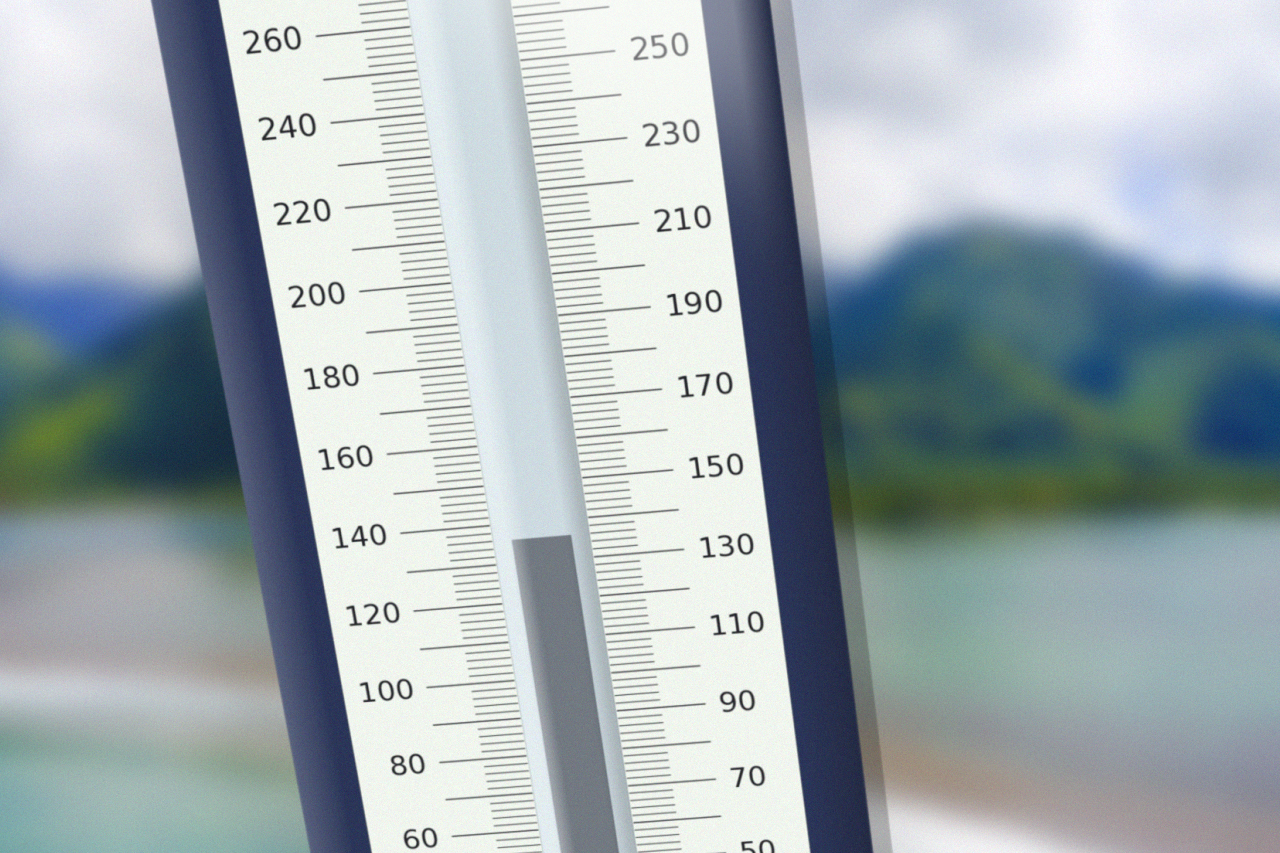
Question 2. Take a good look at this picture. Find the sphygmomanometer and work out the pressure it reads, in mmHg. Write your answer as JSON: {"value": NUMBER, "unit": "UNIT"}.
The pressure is {"value": 136, "unit": "mmHg"}
